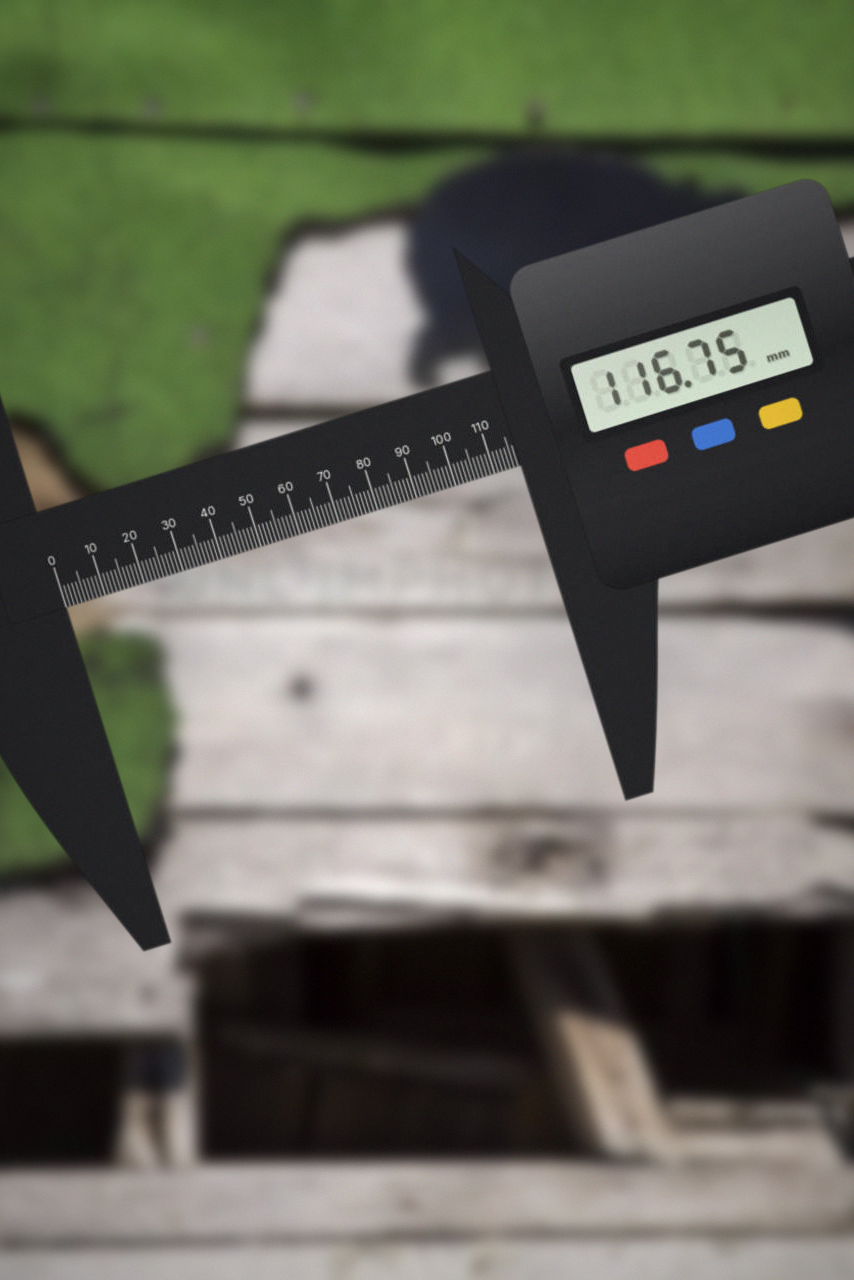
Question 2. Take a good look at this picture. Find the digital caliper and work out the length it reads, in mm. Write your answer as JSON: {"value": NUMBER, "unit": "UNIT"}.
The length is {"value": 116.75, "unit": "mm"}
